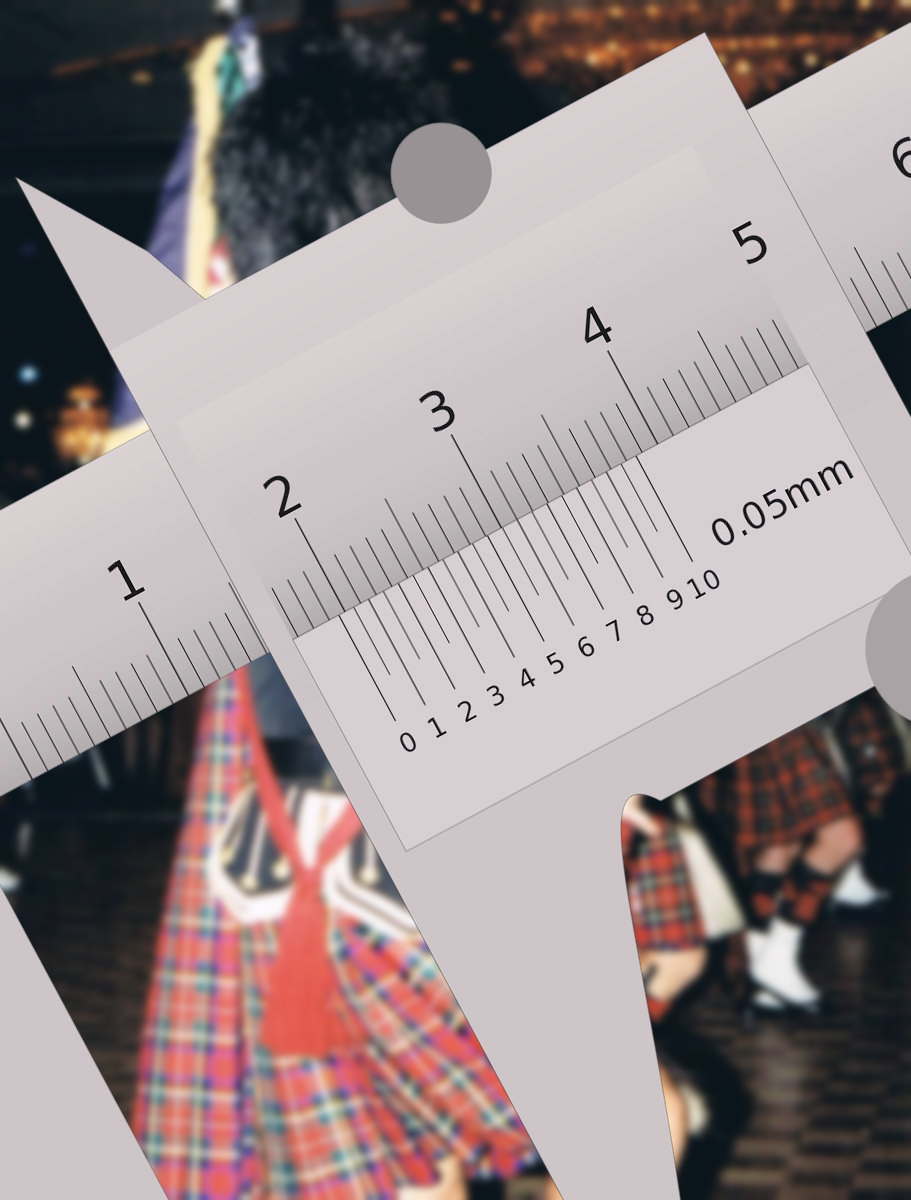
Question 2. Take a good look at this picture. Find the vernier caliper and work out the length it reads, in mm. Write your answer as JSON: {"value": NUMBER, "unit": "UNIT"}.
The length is {"value": 19.6, "unit": "mm"}
